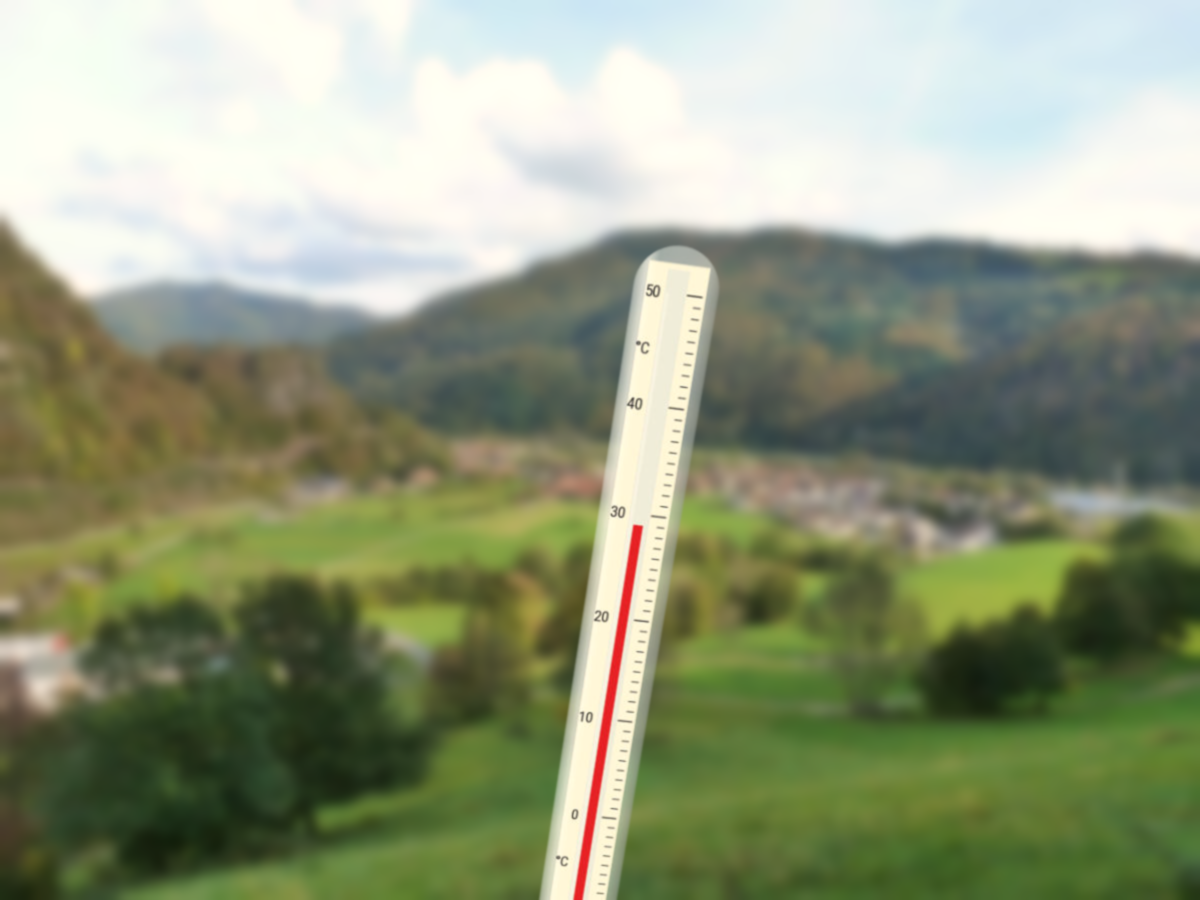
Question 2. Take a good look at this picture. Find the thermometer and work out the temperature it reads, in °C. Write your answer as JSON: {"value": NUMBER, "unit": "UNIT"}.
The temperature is {"value": 29, "unit": "°C"}
